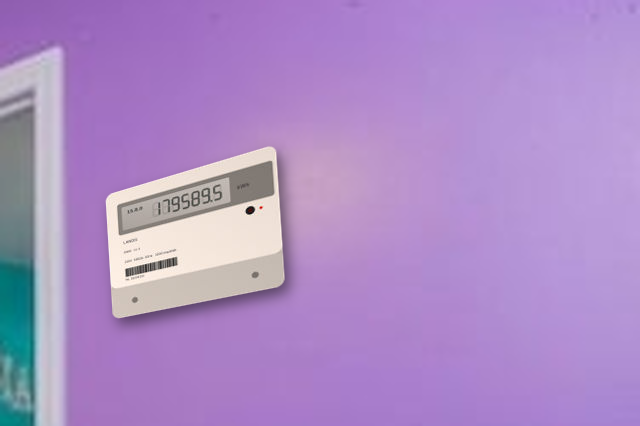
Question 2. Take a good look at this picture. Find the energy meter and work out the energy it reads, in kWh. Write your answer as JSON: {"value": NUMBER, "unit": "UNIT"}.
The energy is {"value": 179589.5, "unit": "kWh"}
